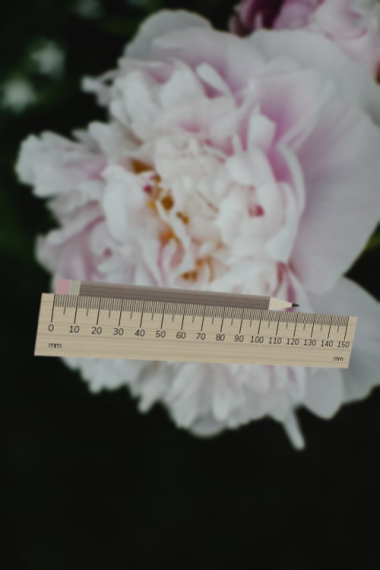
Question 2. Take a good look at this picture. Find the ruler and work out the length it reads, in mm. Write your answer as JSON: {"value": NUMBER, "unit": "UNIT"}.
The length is {"value": 120, "unit": "mm"}
